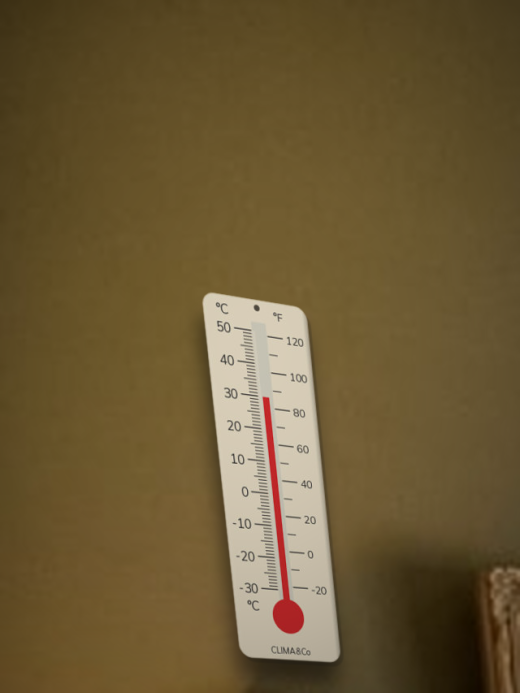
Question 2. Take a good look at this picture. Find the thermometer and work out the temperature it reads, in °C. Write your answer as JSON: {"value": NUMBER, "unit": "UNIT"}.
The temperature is {"value": 30, "unit": "°C"}
